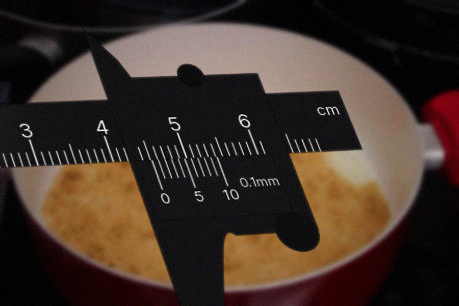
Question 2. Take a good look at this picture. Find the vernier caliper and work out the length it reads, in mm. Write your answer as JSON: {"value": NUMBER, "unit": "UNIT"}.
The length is {"value": 45.2, "unit": "mm"}
